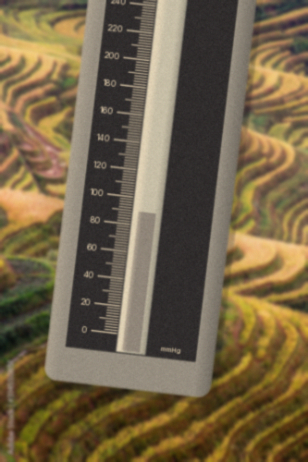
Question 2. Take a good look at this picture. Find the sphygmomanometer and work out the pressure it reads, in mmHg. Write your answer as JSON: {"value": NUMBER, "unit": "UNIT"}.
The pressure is {"value": 90, "unit": "mmHg"}
